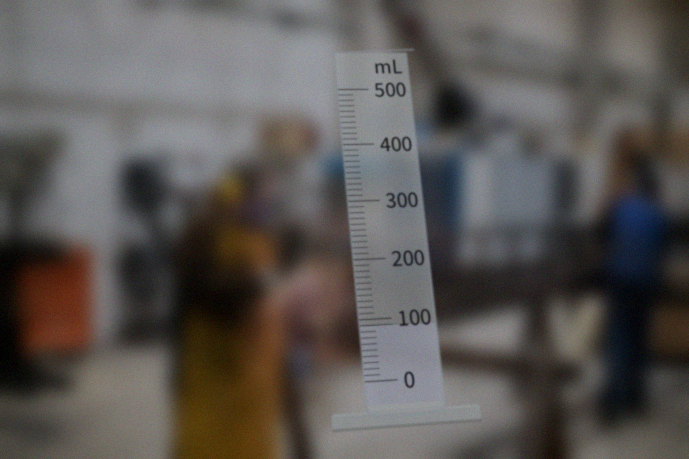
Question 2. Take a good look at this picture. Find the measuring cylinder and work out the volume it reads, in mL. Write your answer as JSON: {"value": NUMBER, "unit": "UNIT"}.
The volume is {"value": 90, "unit": "mL"}
